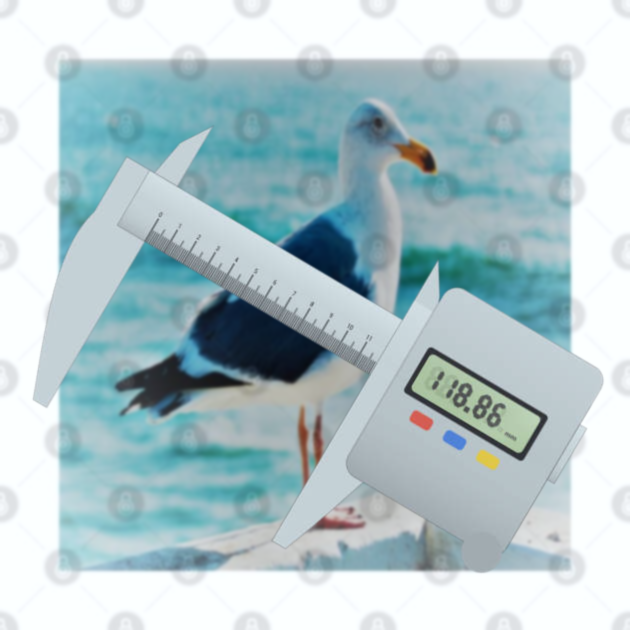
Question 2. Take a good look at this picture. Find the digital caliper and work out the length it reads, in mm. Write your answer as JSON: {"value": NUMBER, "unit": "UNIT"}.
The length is {"value": 118.86, "unit": "mm"}
